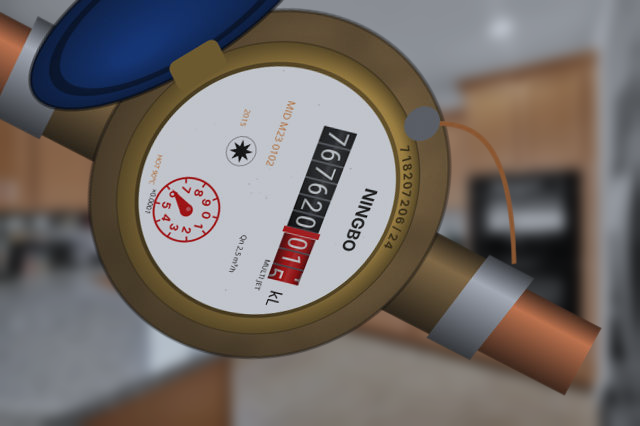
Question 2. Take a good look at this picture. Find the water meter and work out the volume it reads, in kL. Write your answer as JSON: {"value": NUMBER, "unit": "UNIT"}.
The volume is {"value": 767620.0146, "unit": "kL"}
